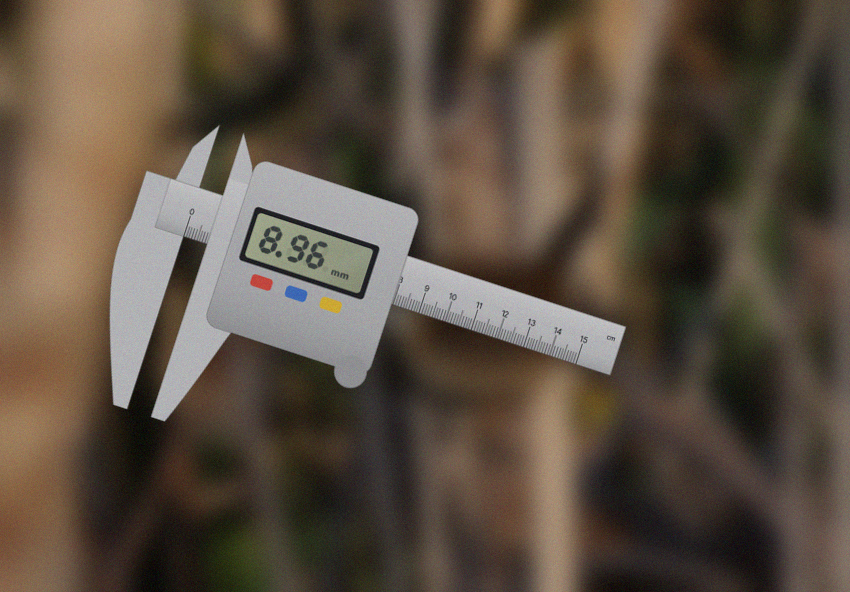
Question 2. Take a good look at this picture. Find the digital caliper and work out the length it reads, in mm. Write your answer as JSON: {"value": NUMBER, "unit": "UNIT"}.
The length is {"value": 8.96, "unit": "mm"}
